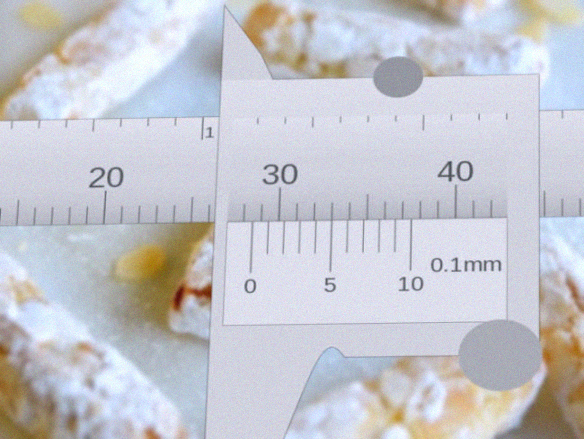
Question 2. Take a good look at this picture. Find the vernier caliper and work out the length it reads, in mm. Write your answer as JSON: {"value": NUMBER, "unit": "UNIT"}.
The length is {"value": 28.5, "unit": "mm"}
